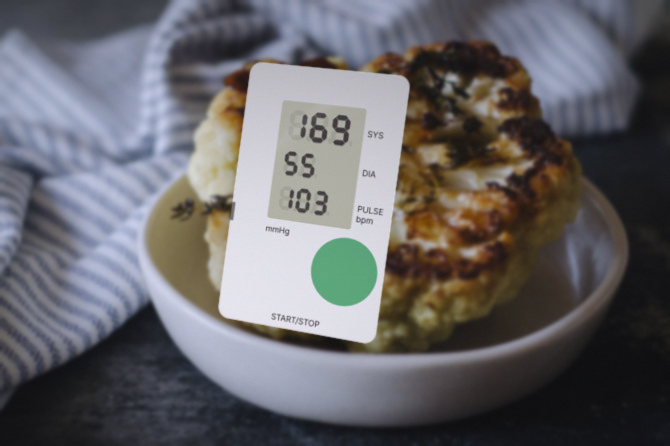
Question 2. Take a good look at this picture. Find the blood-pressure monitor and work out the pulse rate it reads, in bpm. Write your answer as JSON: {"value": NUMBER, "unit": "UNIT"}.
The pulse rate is {"value": 103, "unit": "bpm"}
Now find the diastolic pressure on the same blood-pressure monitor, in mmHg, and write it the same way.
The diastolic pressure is {"value": 55, "unit": "mmHg"}
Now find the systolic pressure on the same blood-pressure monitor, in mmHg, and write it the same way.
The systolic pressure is {"value": 169, "unit": "mmHg"}
